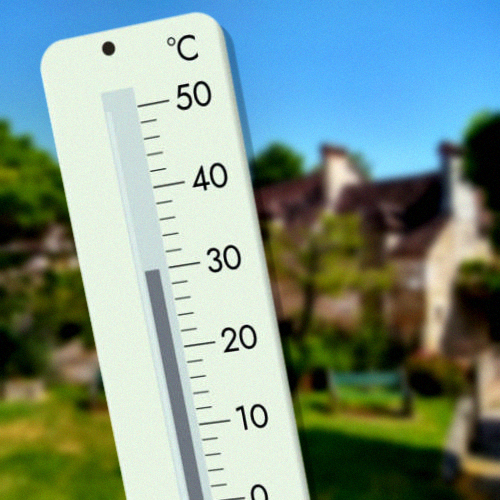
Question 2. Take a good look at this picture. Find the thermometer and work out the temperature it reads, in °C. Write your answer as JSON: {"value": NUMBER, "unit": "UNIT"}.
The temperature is {"value": 30, "unit": "°C"}
